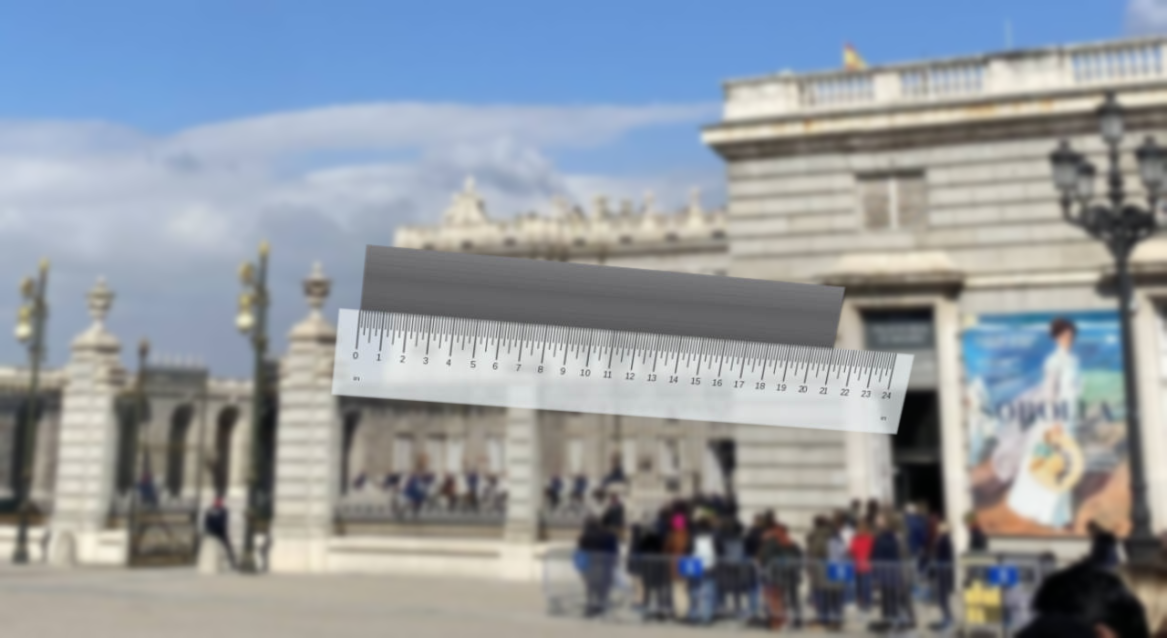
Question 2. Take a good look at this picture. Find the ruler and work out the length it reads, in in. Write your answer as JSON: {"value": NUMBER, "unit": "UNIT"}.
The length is {"value": 21, "unit": "in"}
